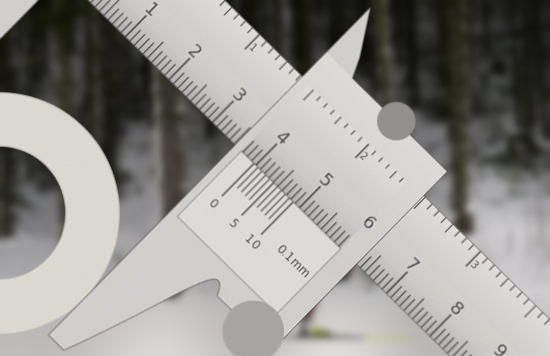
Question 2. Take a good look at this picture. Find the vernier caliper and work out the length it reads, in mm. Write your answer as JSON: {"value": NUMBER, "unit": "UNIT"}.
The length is {"value": 39.6, "unit": "mm"}
